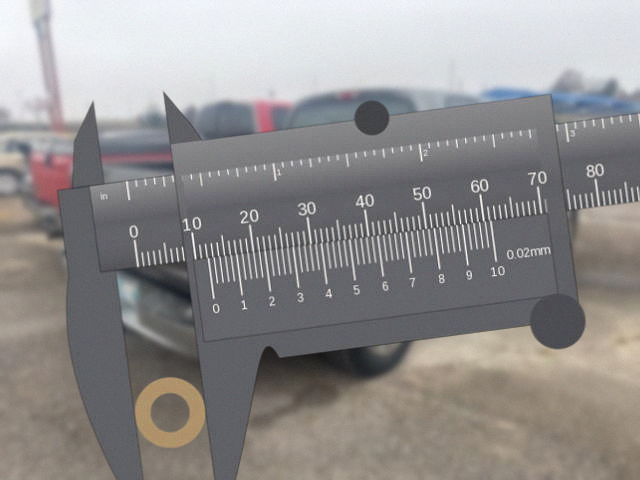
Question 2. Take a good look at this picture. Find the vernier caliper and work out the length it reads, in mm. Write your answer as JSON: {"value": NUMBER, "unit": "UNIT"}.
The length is {"value": 12.2, "unit": "mm"}
